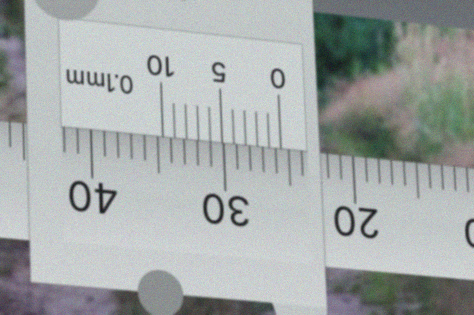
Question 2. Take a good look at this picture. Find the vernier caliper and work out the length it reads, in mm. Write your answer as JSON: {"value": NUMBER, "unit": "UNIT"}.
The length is {"value": 25.6, "unit": "mm"}
